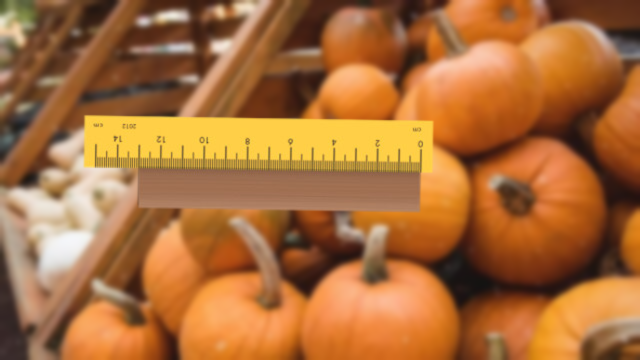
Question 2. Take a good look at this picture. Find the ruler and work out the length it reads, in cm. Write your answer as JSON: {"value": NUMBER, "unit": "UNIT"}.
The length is {"value": 13, "unit": "cm"}
